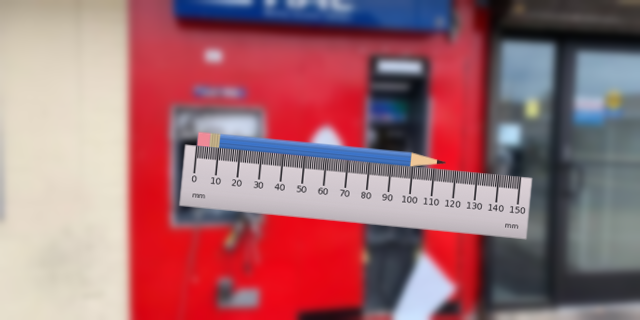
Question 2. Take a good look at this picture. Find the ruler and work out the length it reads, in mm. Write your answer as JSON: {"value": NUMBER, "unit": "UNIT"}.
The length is {"value": 115, "unit": "mm"}
